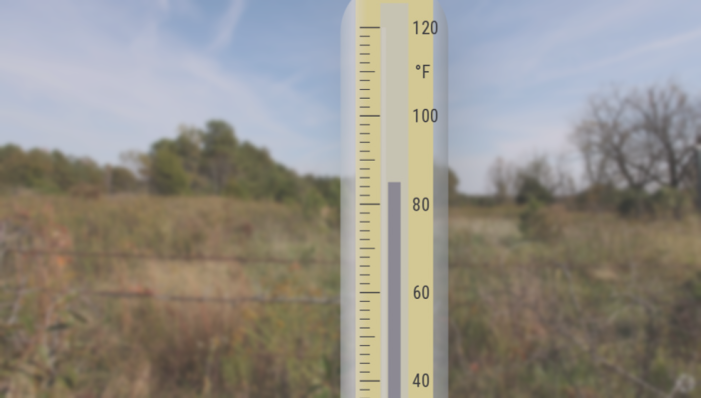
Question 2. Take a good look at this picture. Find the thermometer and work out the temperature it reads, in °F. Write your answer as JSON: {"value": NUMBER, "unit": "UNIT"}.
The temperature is {"value": 85, "unit": "°F"}
